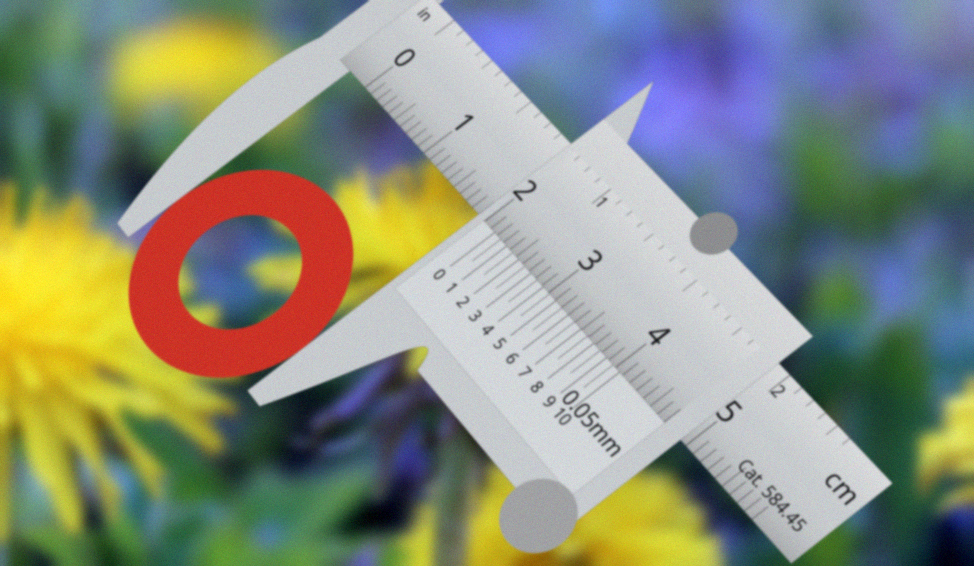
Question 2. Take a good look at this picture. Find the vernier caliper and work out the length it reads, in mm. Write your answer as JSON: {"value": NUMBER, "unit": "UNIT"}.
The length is {"value": 21.6, "unit": "mm"}
